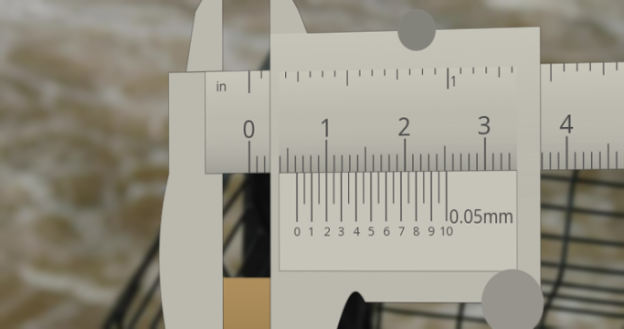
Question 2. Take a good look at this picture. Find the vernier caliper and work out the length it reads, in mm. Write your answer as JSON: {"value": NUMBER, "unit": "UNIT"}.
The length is {"value": 6.2, "unit": "mm"}
